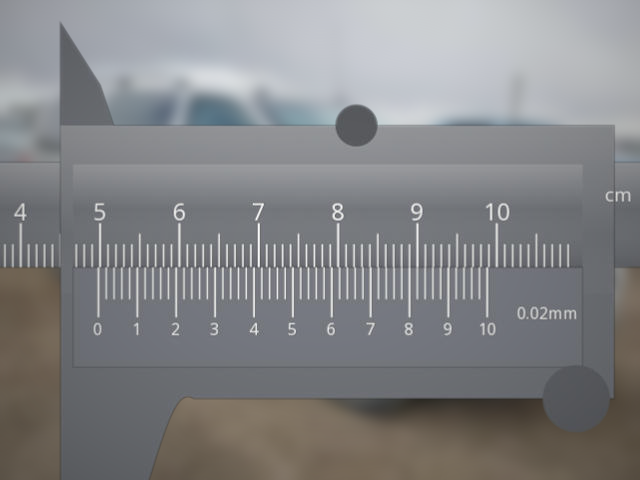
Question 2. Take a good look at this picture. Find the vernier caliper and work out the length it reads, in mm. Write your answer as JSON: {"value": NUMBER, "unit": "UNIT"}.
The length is {"value": 49.8, "unit": "mm"}
